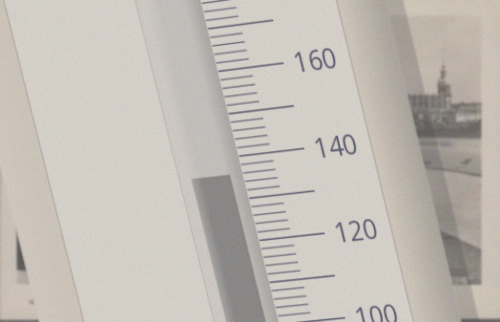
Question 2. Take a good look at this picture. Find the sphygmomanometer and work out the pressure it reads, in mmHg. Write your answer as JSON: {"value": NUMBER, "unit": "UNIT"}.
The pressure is {"value": 136, "unit": "mmHg"}
